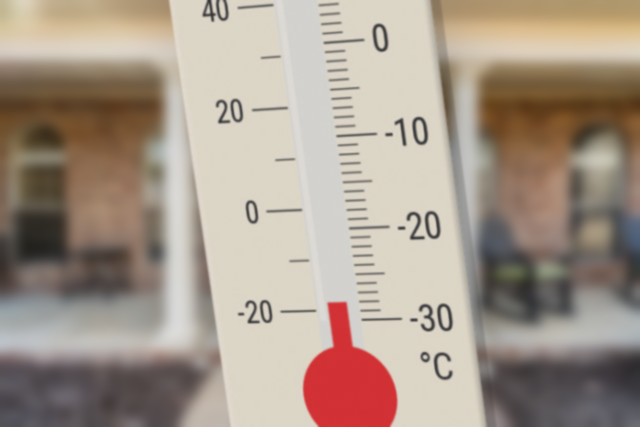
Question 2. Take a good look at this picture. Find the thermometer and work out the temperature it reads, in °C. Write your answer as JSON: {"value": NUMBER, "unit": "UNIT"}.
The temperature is {"value": -28, "unit": "°C"}
